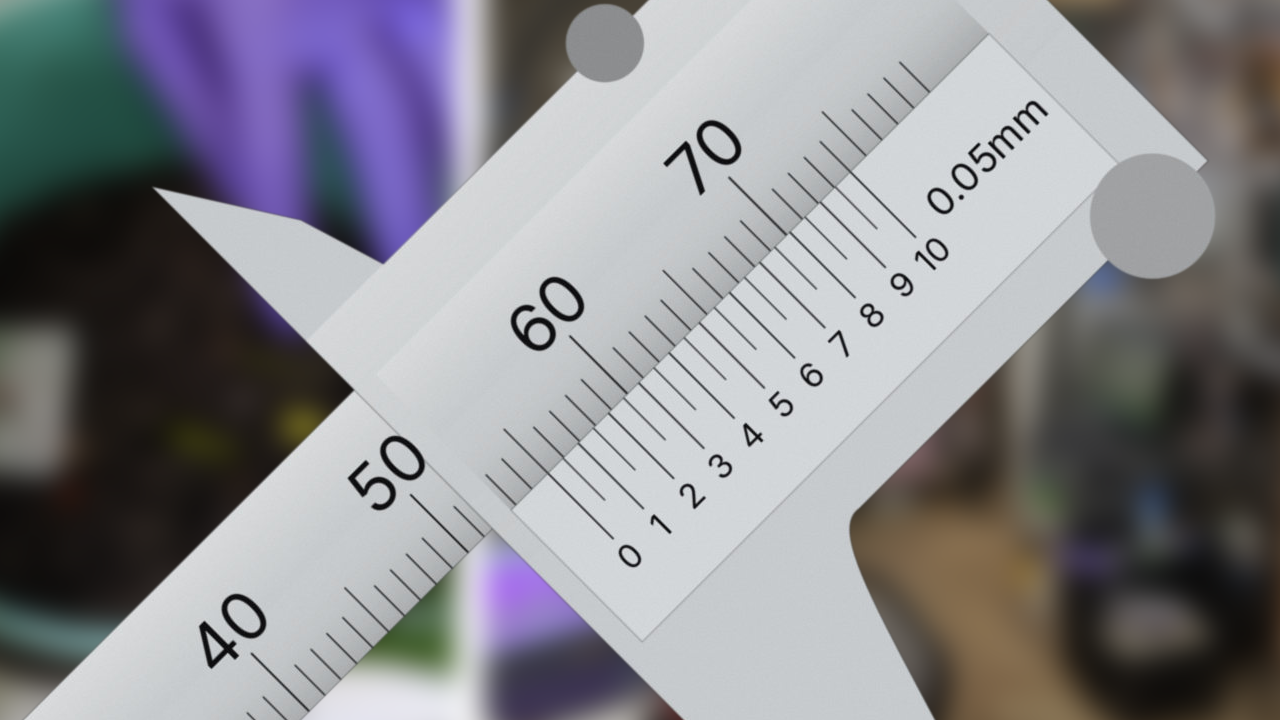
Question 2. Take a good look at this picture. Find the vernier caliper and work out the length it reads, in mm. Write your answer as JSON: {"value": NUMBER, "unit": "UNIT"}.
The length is {"value": 55.0, "unit": "mm"}
